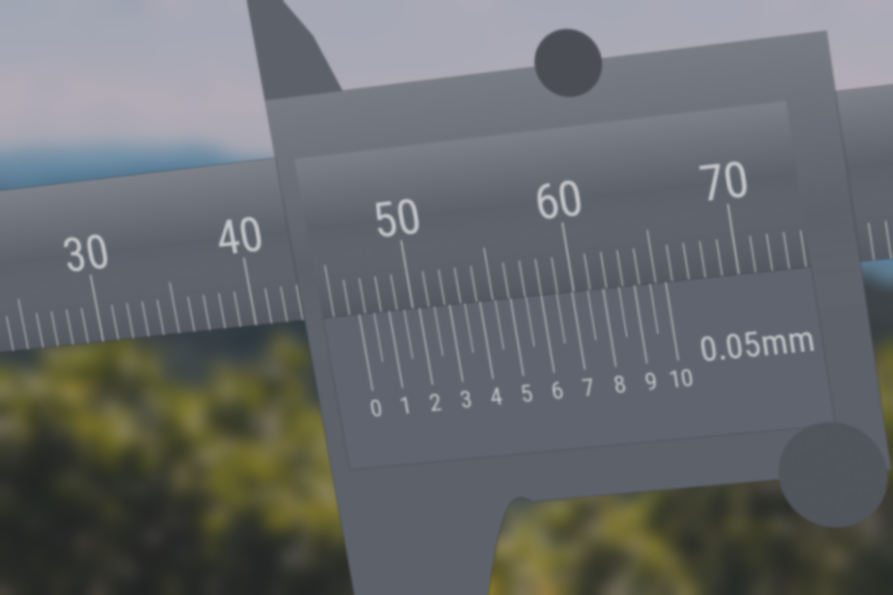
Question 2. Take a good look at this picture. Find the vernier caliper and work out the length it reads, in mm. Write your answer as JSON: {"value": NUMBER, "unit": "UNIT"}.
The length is {"value": 46.6, "unit": "mm"}
